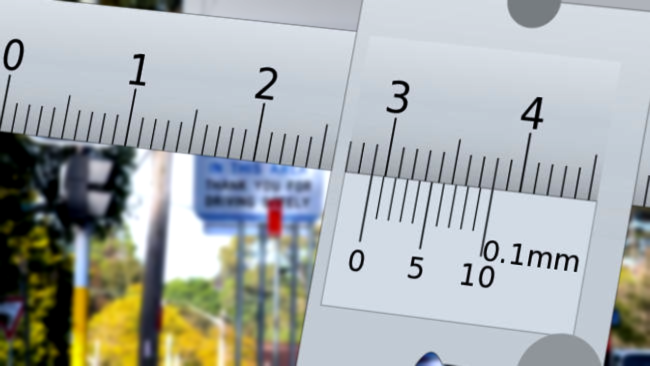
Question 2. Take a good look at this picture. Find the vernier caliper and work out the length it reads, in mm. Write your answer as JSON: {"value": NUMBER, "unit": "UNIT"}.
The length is {"value": 29.0, "unit": "mm"}
